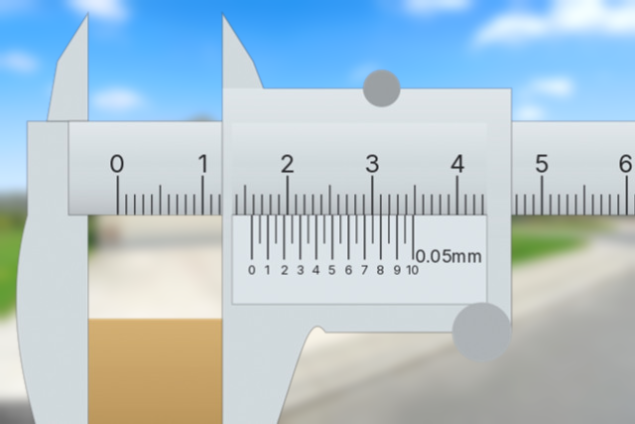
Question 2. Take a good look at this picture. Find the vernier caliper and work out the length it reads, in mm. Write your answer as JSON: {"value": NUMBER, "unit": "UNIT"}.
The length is {"value": 15.8, "unit": "mm"}
